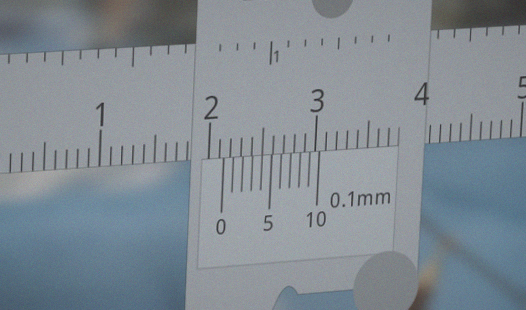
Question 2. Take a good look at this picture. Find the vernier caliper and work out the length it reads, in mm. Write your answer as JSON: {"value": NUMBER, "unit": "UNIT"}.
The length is {"value": 21.4, "unit": "mm"}
